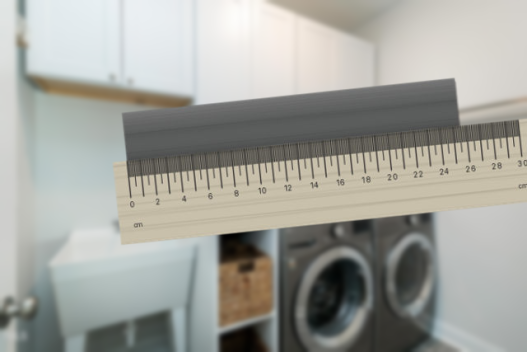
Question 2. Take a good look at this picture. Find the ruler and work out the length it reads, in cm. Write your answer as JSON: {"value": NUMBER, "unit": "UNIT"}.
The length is {"value": 25.5, "unit": "cm"}
